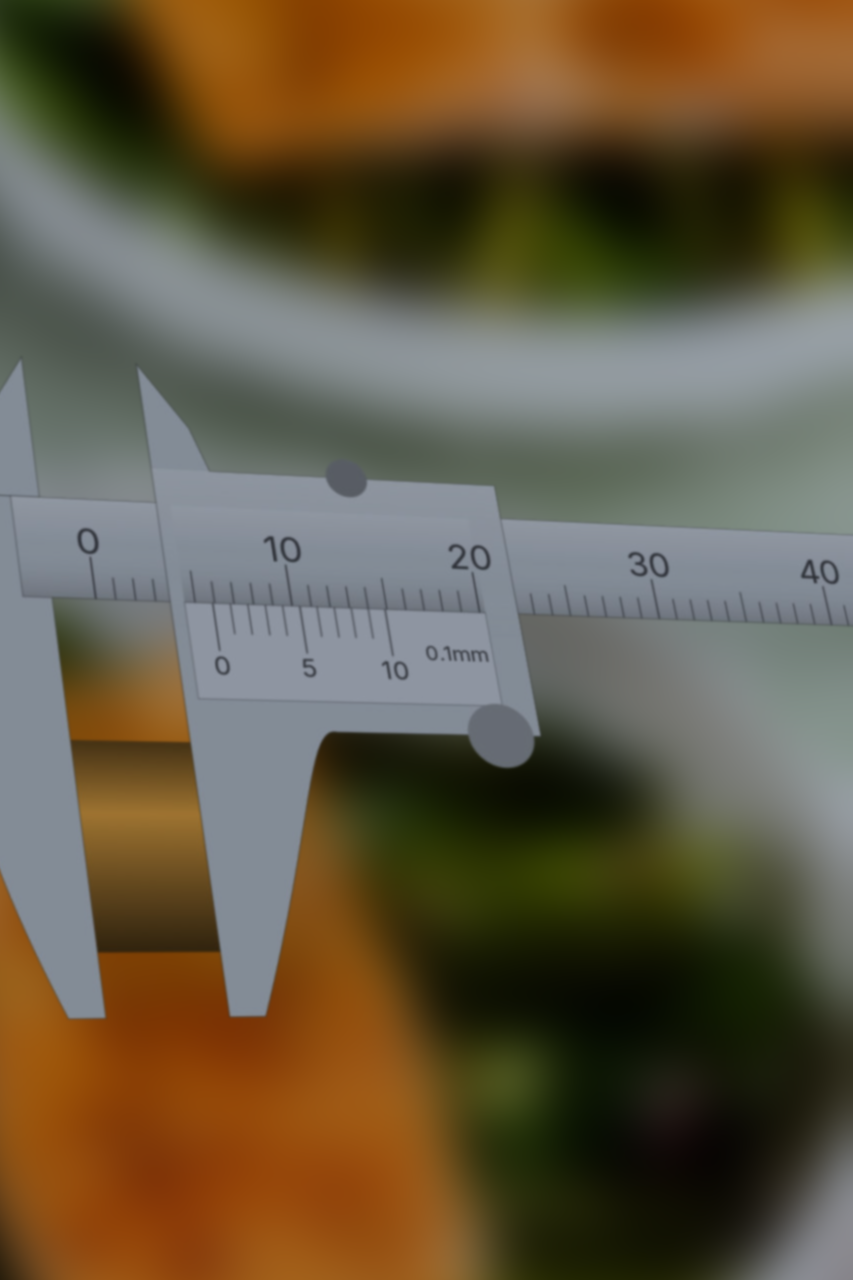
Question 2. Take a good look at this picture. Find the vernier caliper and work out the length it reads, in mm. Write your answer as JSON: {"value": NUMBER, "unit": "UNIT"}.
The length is {"value": 5.9, "unit": "mm"}
